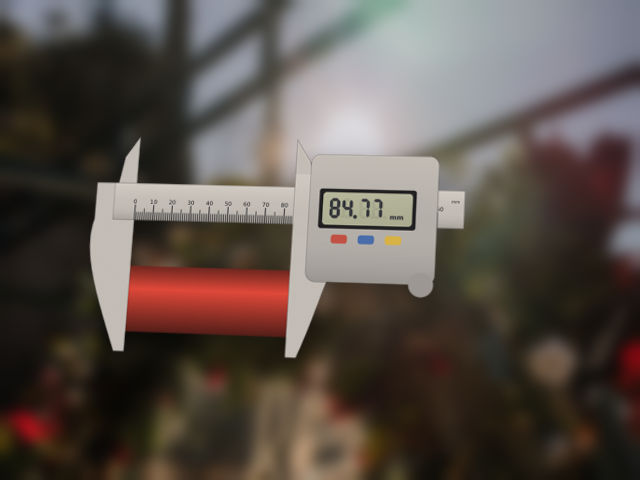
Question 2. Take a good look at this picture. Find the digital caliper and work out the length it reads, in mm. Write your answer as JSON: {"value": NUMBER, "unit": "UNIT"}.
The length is {"value": 84.77, "unit": "mm"}
